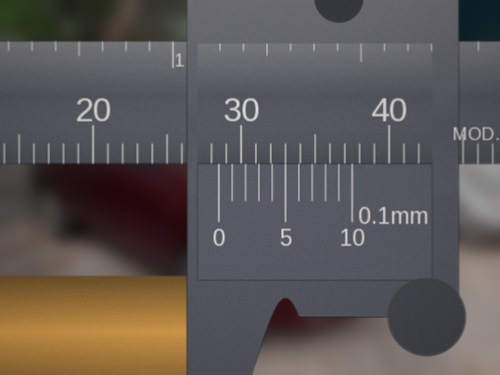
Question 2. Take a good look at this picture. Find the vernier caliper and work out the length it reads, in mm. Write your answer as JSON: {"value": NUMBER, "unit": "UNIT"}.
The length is {"value": 28.5, "unit": "mm"}
